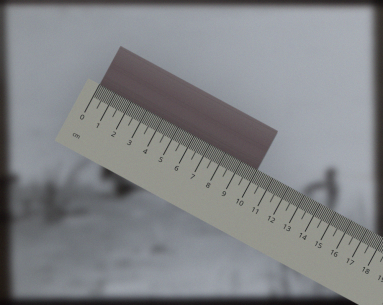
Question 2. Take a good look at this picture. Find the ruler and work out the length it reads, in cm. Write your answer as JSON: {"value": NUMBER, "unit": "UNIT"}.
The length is {"value": 10, "unit": "cm"}
